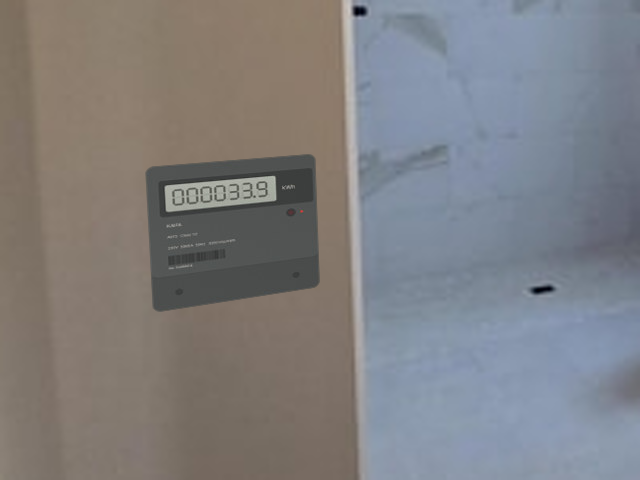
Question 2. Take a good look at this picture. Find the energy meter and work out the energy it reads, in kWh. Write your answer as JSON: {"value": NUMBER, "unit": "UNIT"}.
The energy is {"value": 33.9, "unit": "kWh"}
